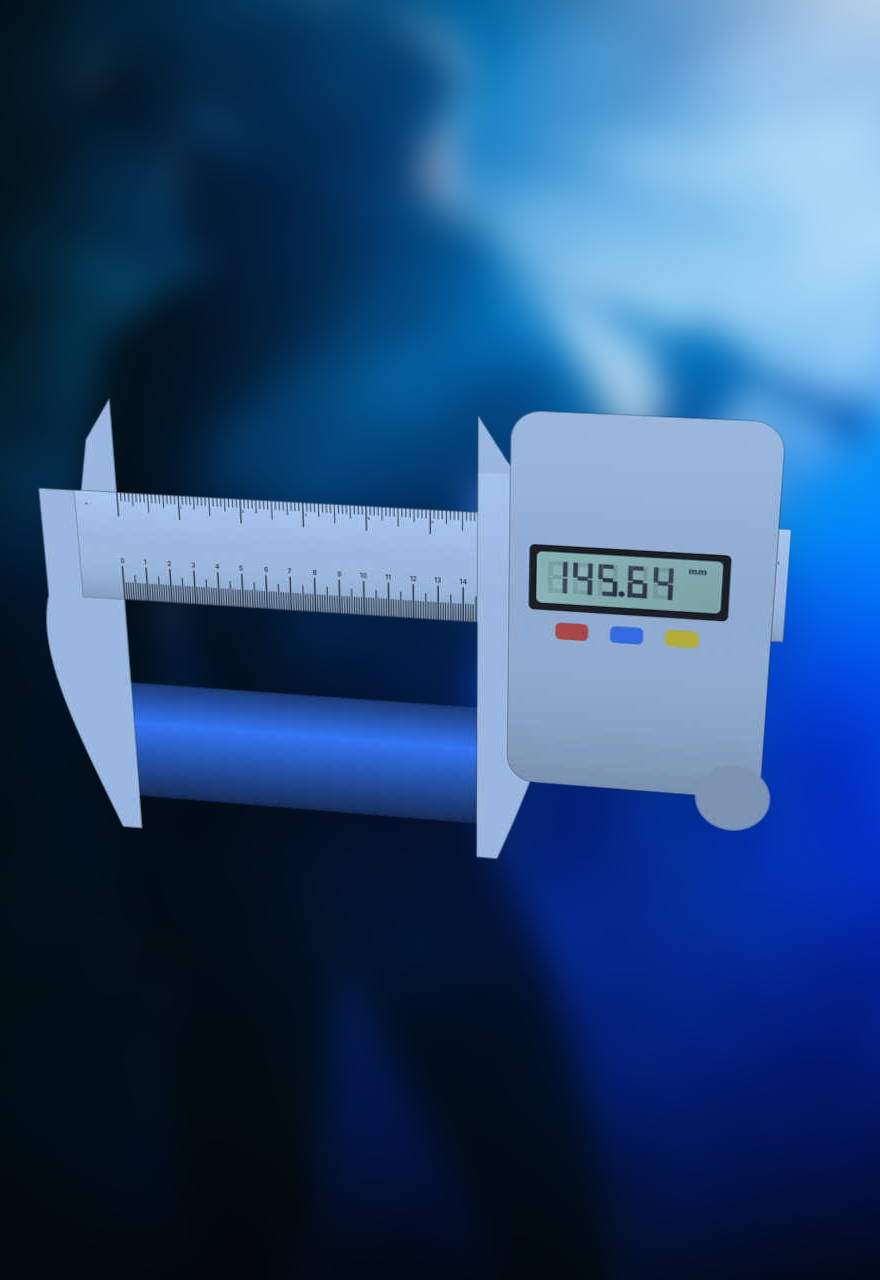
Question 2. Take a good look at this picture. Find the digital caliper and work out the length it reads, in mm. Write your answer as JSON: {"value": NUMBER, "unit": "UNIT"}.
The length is {"value": 145.64, "unit": "mm"}
